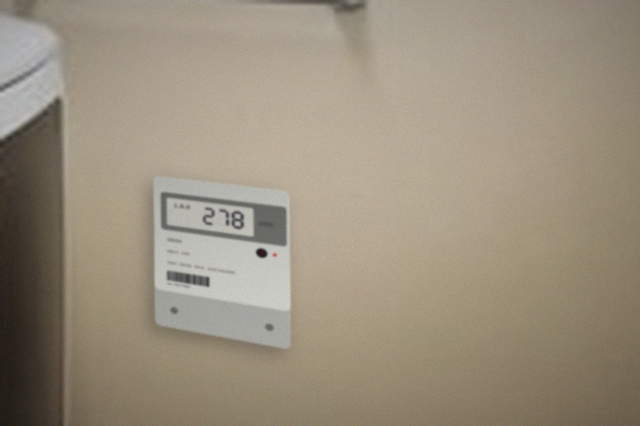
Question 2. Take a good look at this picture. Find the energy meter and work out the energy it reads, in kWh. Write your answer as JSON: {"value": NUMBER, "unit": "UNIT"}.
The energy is {"value": 278, "unit": "kWh"}
